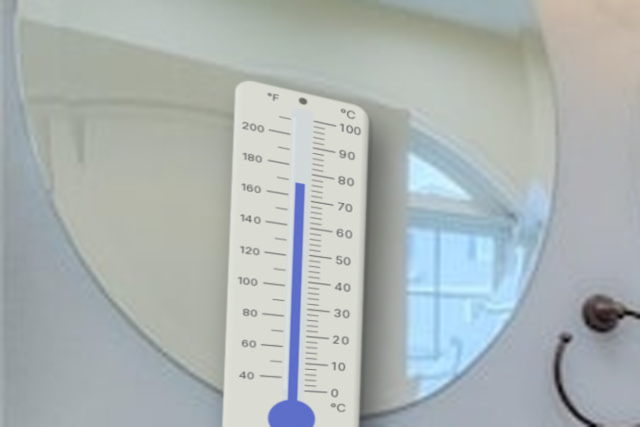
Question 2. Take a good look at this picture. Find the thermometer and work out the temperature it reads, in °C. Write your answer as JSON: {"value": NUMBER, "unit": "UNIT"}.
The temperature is {"value": 76, "unit": "°C"}
